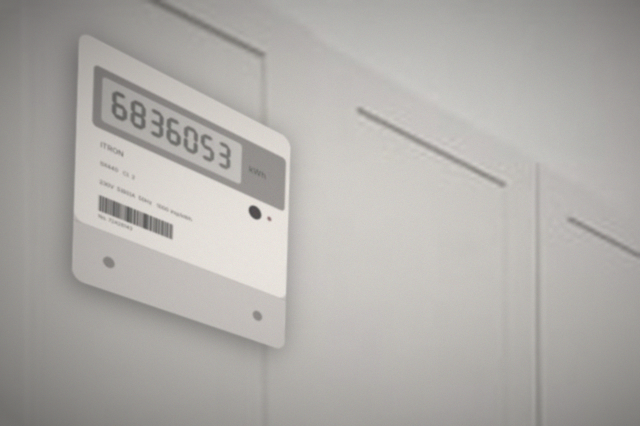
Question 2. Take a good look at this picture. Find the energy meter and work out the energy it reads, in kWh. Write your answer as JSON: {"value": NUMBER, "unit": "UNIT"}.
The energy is {"value": 6836053, "unit": "kWh"}
